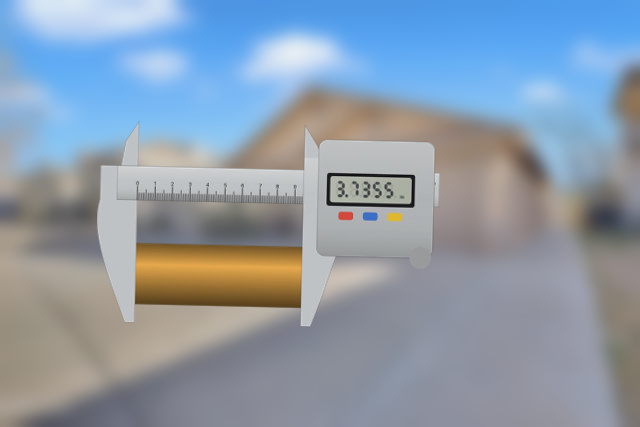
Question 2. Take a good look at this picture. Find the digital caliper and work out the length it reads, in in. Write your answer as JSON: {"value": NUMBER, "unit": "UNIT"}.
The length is {"value": 3.7355, "unit": "in"}
